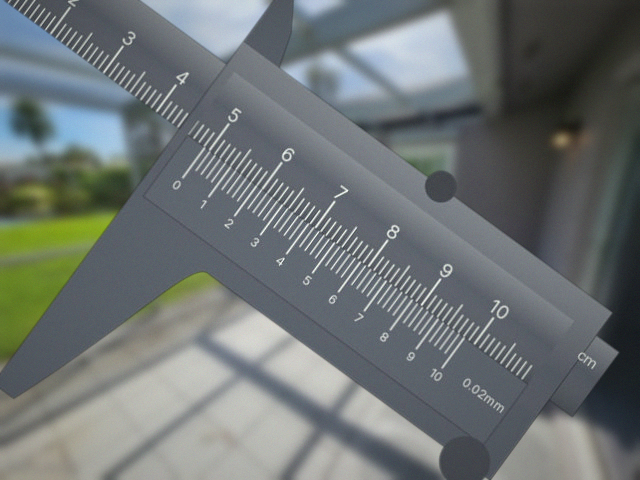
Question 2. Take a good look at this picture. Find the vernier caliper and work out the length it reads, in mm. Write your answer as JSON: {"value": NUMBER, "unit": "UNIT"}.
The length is {"value": 49.2, "unit": "mm"}
